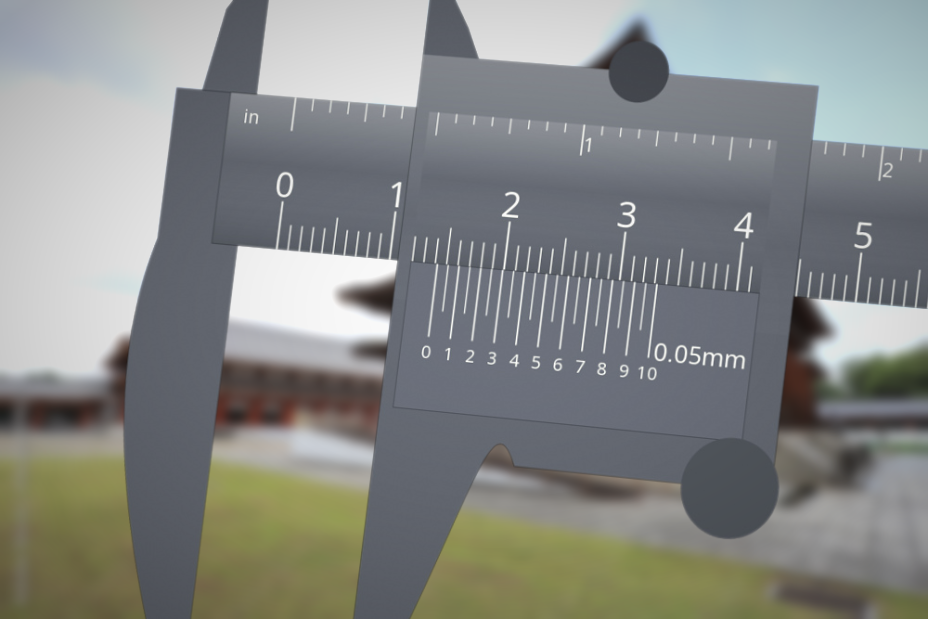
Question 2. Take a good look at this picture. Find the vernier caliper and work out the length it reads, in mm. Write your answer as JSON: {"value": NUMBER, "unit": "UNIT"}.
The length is {"value": 14.2, "unit": "mm"}
